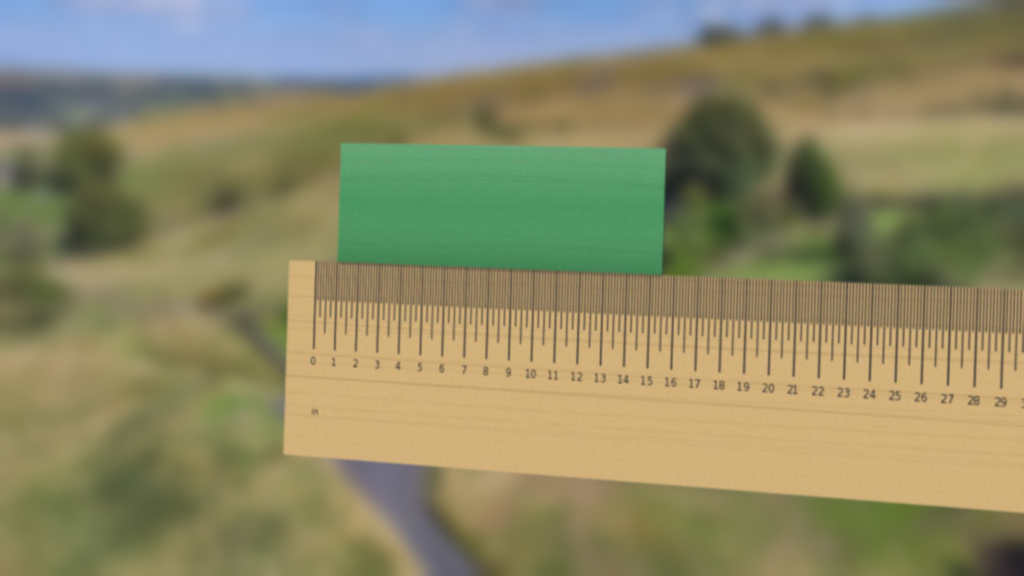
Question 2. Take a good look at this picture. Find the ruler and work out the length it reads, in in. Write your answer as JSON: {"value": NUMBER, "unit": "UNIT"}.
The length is {"value": 14.5, "unit": "in"}
